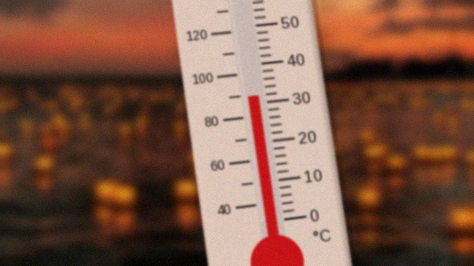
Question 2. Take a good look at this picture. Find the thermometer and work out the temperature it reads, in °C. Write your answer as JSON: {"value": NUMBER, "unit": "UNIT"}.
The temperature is {"value": 32, "unit": "°C"}
